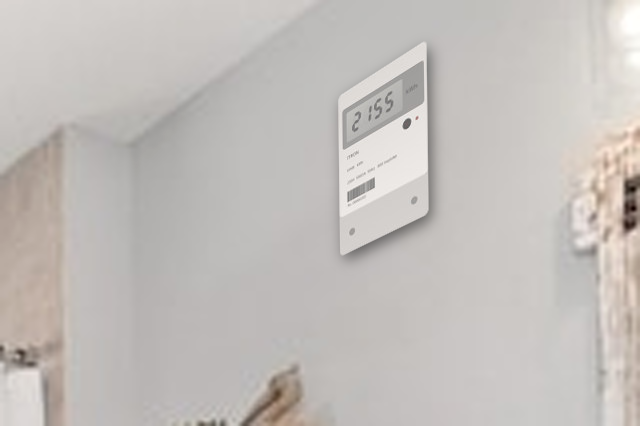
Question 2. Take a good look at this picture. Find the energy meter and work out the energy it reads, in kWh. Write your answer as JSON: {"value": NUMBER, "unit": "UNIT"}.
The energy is {"value": 2155, "unit": "kWh"}
